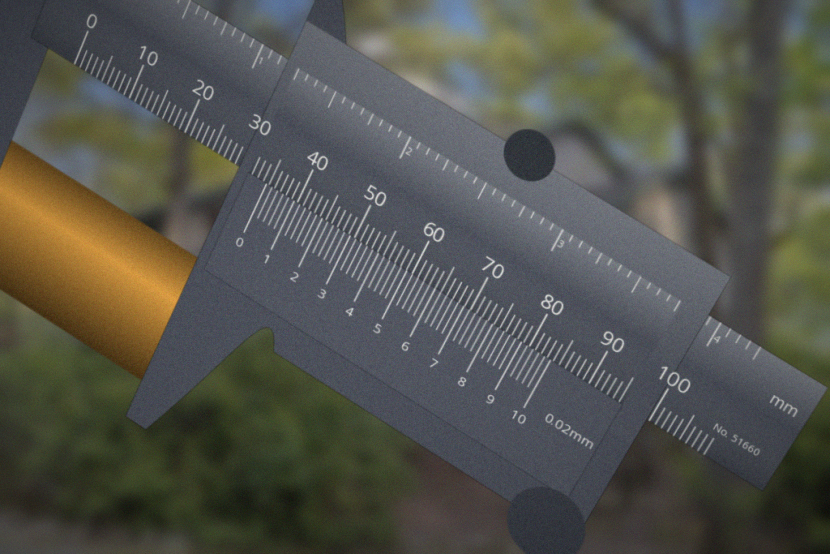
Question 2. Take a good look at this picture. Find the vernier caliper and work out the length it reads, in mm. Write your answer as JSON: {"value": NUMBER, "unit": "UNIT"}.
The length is {"value": 34.6, "unit": "mm"}
